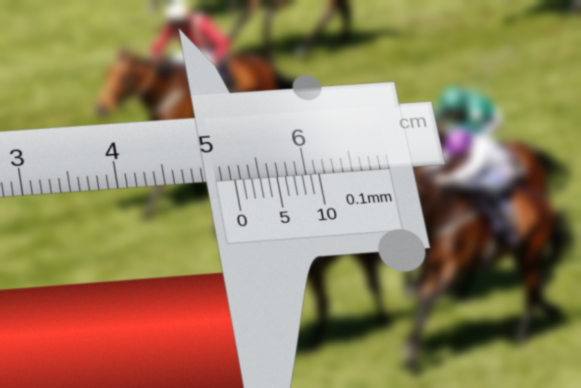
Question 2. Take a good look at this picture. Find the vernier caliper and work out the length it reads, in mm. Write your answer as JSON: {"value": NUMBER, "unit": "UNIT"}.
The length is {"value": 52.4, "unit": "mm"}
